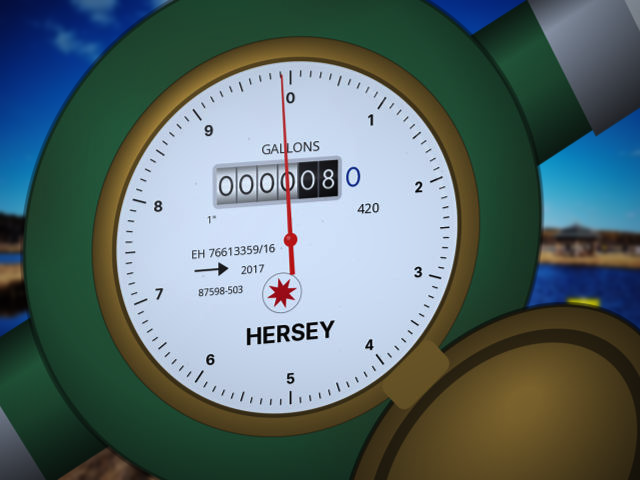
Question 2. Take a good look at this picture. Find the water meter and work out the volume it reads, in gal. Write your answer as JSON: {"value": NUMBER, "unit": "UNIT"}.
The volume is {"value": 79.9, "unit": "gal"}
